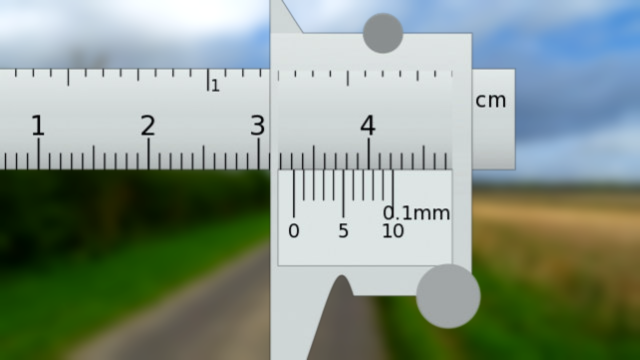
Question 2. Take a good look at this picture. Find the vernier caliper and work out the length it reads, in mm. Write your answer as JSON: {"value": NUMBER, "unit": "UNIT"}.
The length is {"value": 33.2, "unit": "mm"}
